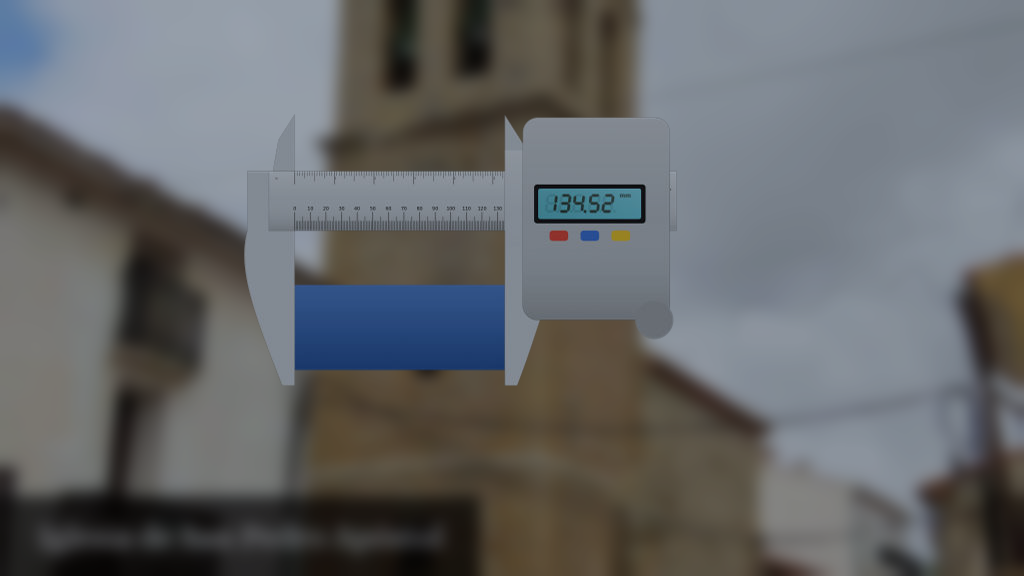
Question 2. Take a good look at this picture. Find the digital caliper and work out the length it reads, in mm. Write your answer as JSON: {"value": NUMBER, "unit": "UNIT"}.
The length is {"value": 134.52, "unit": "mm"}
